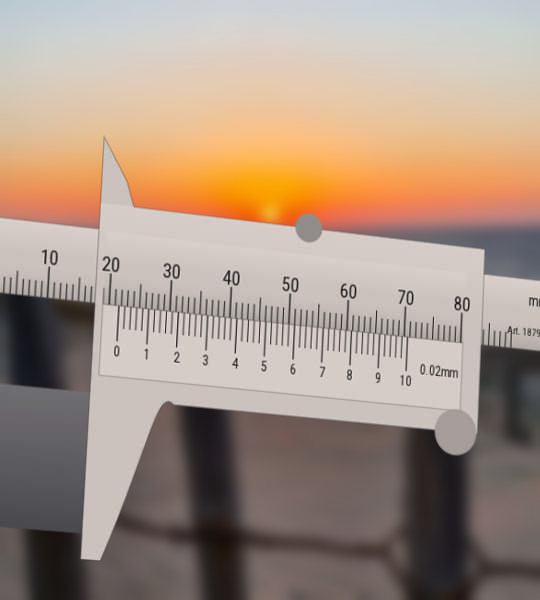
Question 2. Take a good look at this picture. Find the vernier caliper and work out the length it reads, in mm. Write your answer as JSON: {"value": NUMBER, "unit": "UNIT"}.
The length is {"value": 21.6, "unit": "mm"}
